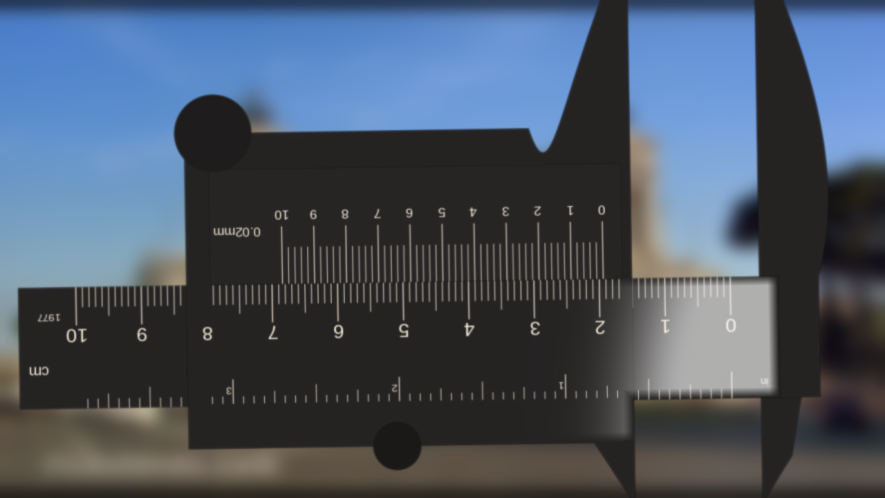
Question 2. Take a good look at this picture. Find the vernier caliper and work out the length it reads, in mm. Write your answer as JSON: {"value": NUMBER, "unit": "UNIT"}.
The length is {"value": 19.4, "unit": "mm"}
